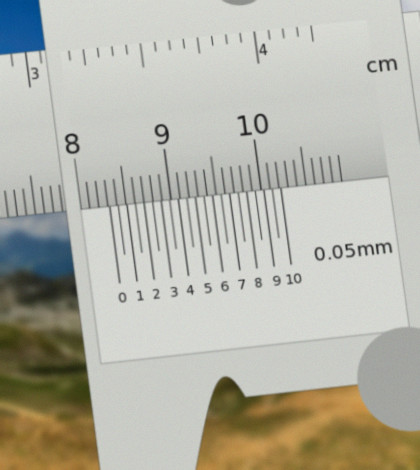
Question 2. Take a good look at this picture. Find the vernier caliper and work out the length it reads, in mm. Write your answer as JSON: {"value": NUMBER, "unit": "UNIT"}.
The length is {"value": 83.2, "unit": "mm"}
